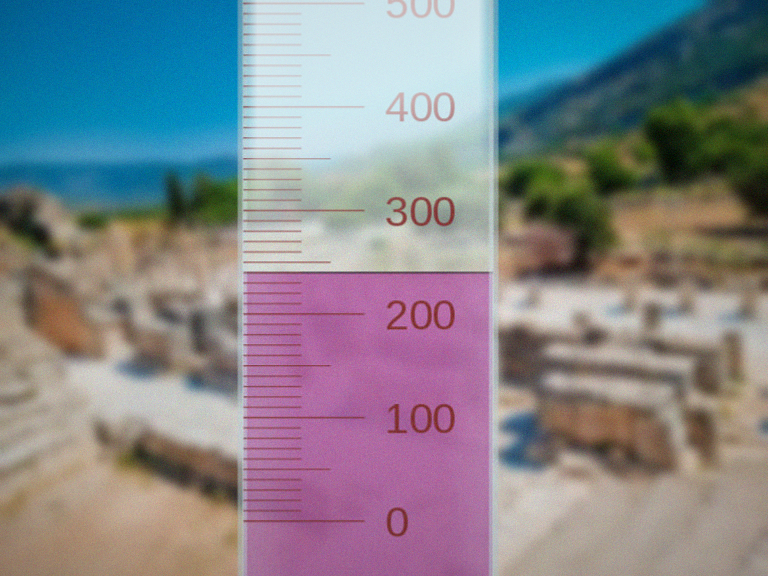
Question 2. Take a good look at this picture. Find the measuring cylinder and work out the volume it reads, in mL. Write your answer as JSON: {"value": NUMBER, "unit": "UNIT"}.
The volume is {"value": 240, "unit": "mL"}
